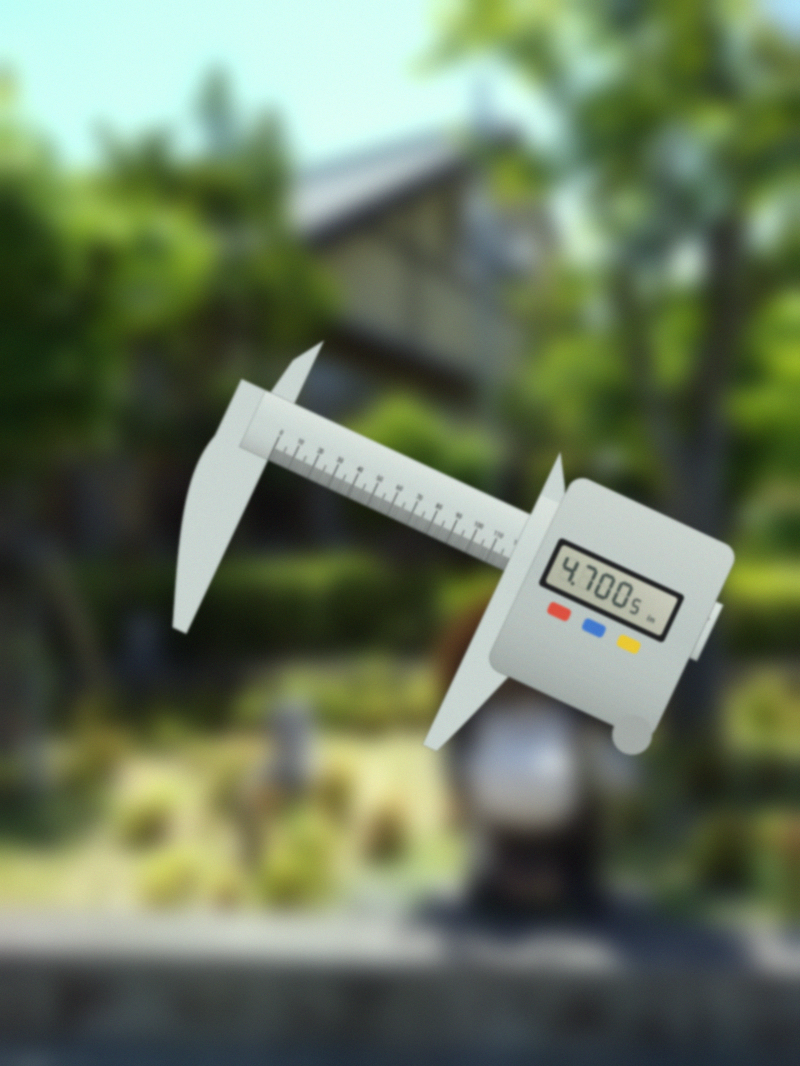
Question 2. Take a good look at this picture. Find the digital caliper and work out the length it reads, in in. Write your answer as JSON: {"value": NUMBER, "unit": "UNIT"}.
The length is {"value": 4.7005, "unit": "in"}
